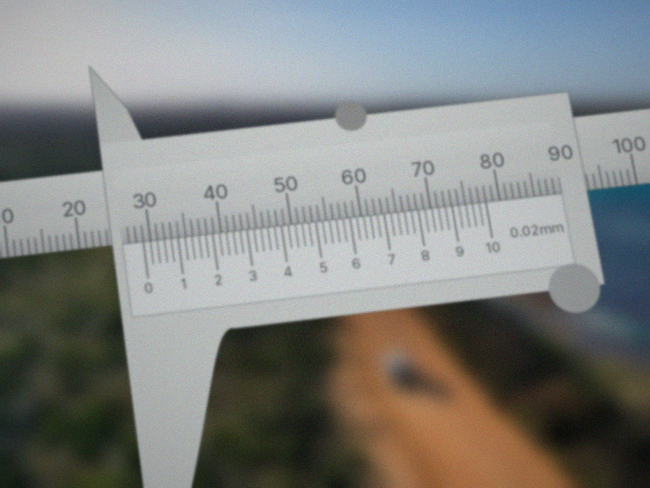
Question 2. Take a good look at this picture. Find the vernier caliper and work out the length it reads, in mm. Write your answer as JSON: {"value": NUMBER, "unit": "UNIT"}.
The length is {"value": 29.0, "unit": "mm"}
